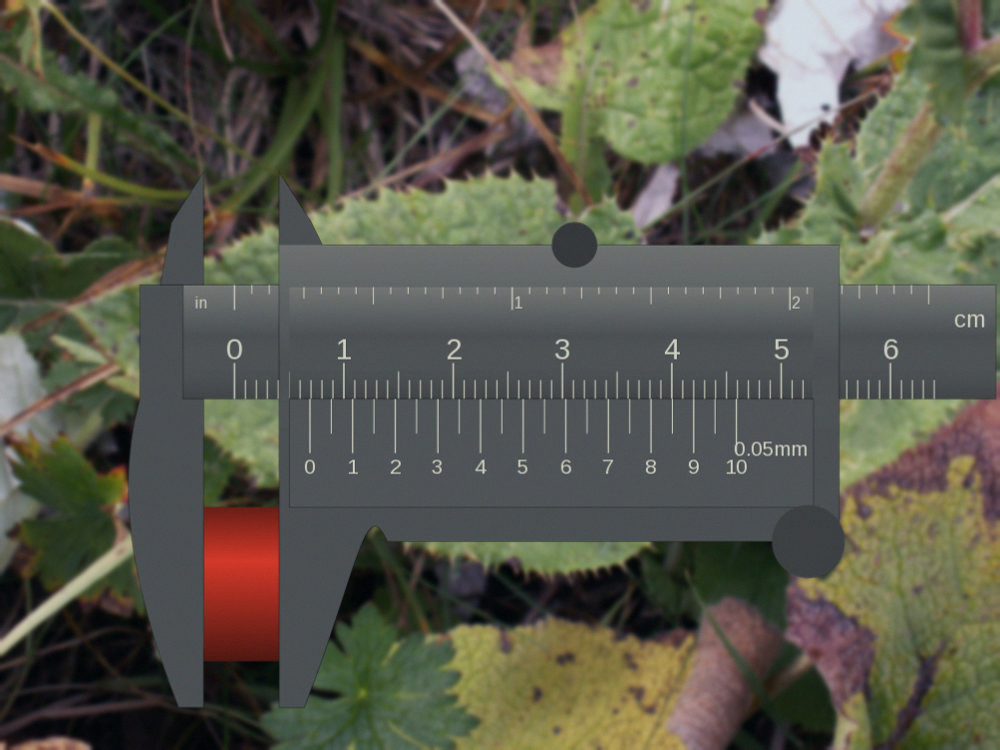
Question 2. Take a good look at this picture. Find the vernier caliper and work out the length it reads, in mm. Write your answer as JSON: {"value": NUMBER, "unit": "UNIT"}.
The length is {"value": 6.9, "unit": "mm"}
